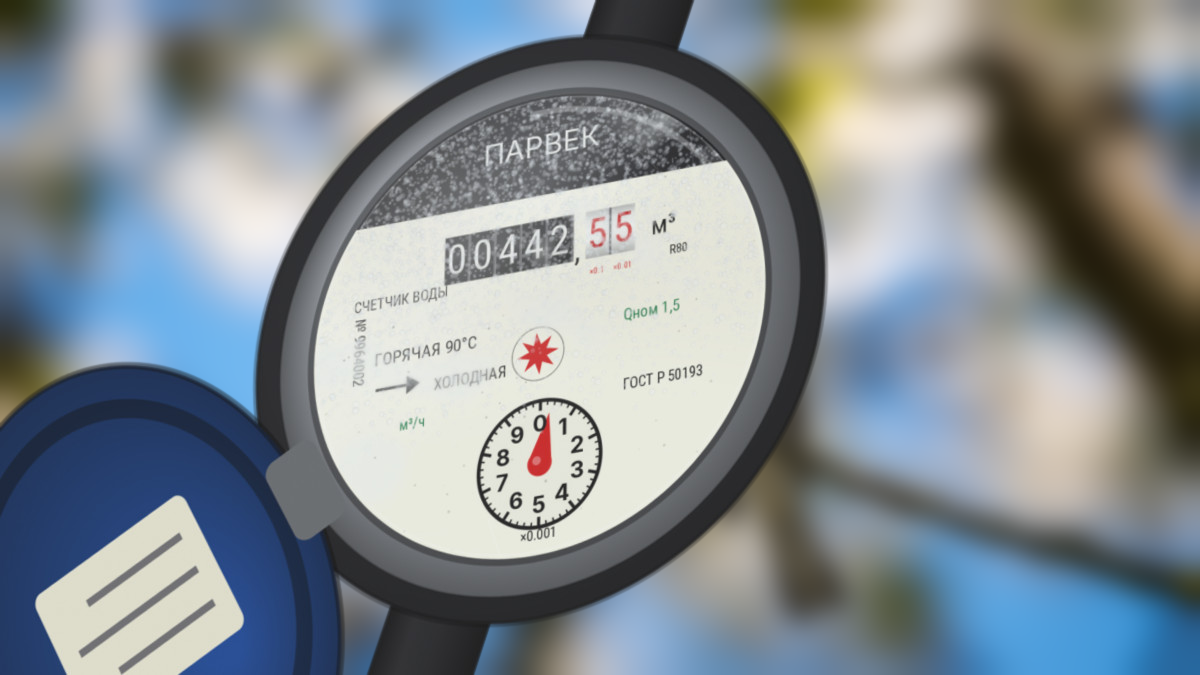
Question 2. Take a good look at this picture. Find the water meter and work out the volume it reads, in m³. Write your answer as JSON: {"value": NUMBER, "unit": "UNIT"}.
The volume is {"value": 442.550, "unit": "m³"}
